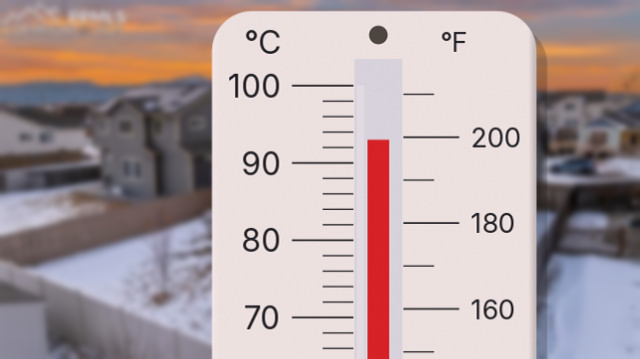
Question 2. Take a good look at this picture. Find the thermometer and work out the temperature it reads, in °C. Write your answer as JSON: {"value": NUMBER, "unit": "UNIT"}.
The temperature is {"value": 93, "unit": "°C"}
